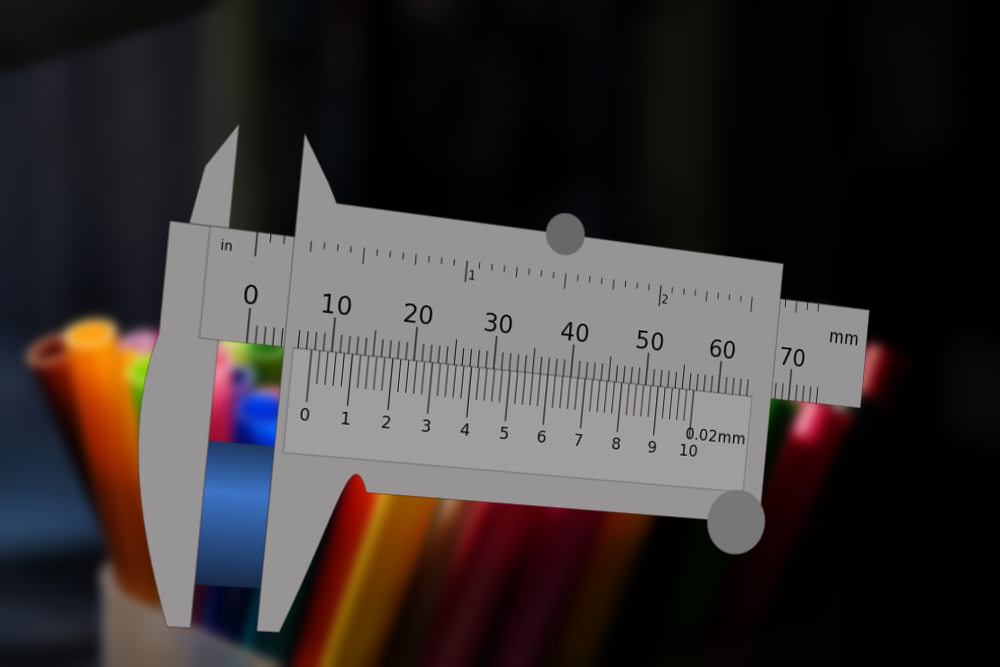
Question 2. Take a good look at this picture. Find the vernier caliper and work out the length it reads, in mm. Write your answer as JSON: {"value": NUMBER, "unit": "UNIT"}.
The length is {"value": 7.6, "unit": "mm"}
